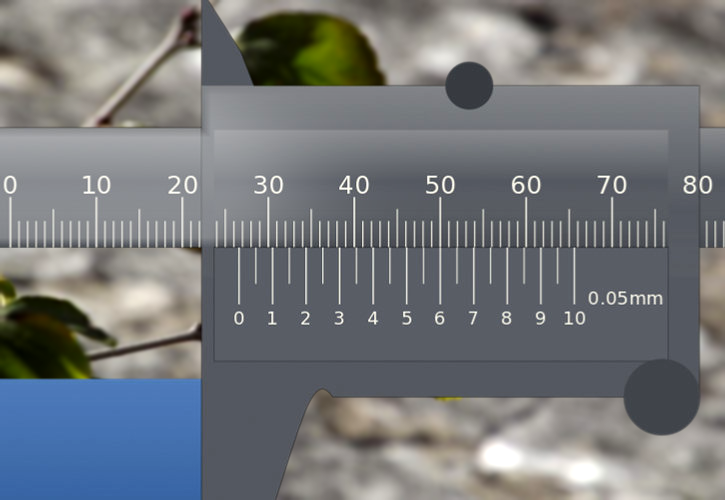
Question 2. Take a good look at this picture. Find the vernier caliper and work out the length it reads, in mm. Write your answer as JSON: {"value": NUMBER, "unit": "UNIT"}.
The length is {"value": 26.6, "unit": "mm"}
